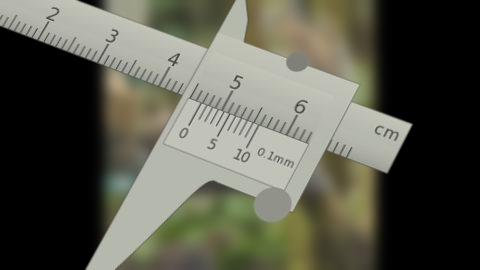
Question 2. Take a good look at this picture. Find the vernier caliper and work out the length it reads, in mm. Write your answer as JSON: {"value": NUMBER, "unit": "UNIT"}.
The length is {"value": 46.8, "unit": "mm"}
